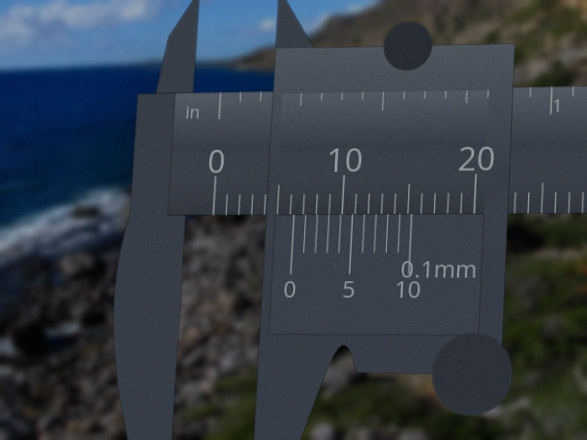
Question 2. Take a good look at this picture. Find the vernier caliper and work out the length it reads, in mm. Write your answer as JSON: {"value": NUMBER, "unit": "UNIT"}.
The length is {"value": 6.3, "unit": "mm"}
